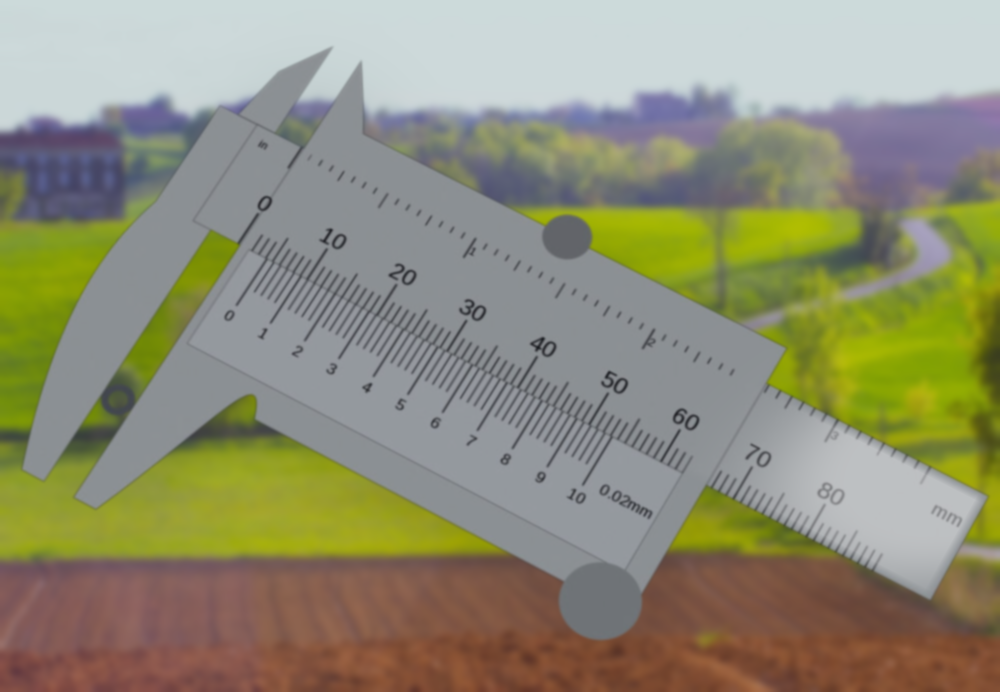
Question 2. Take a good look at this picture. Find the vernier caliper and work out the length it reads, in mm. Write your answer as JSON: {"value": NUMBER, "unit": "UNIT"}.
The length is {"value": 4.2, "unit": "mm"}
